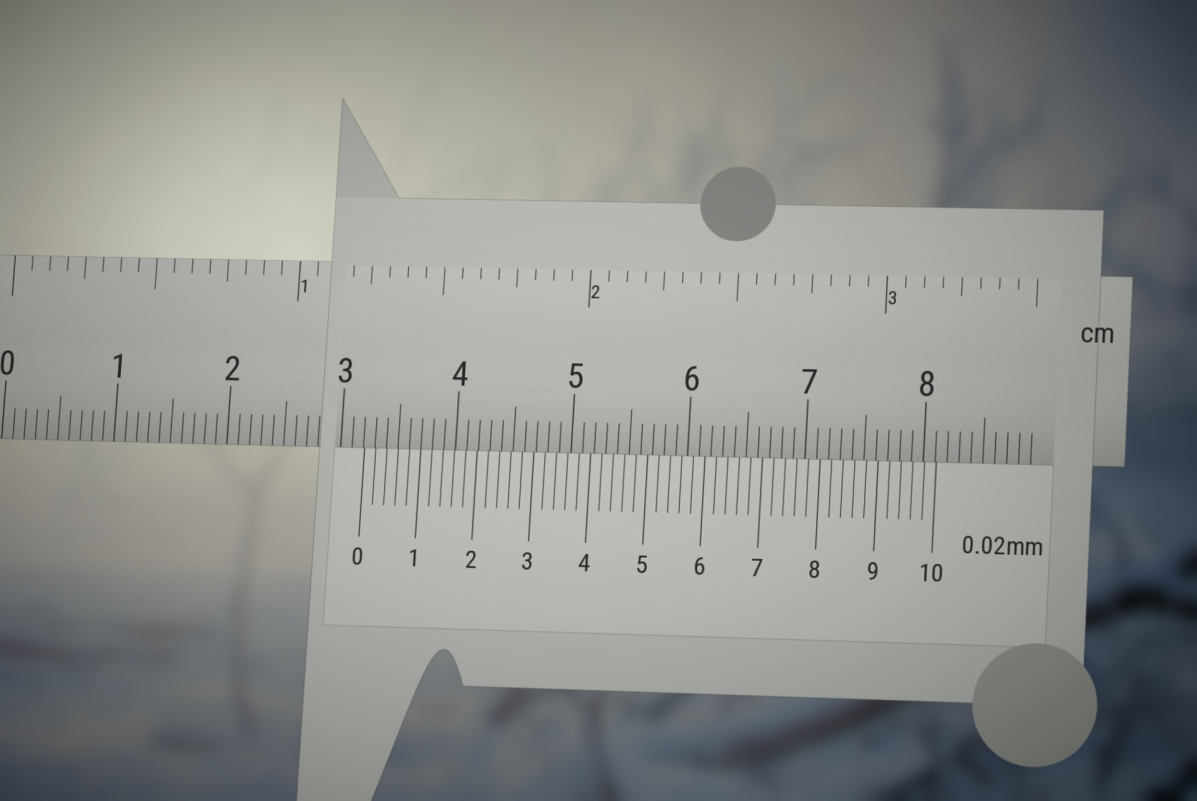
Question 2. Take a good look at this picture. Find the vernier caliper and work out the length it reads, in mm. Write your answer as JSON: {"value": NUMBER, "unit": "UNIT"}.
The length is {"value": 32.1, "unit": "mm"}
